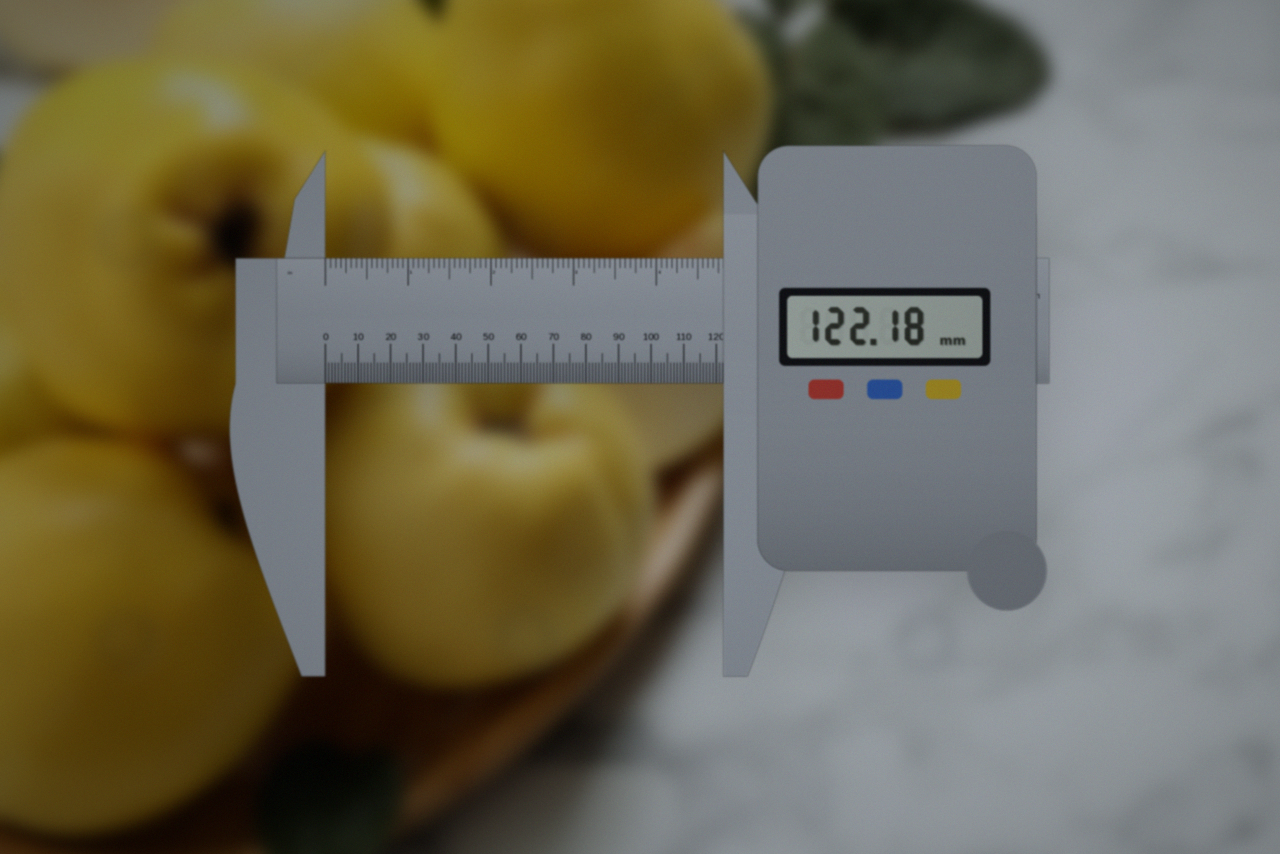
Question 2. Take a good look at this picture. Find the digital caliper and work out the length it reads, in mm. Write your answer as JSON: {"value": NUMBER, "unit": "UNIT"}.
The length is {"value": 122.18, "unit": "mm"}
